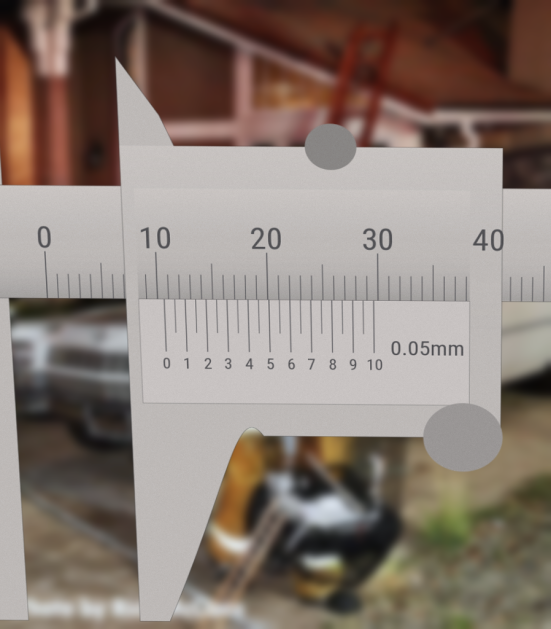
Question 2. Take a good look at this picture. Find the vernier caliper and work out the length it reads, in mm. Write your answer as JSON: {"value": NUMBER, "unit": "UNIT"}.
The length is {"value": 10.6, "unit": "mm"}
